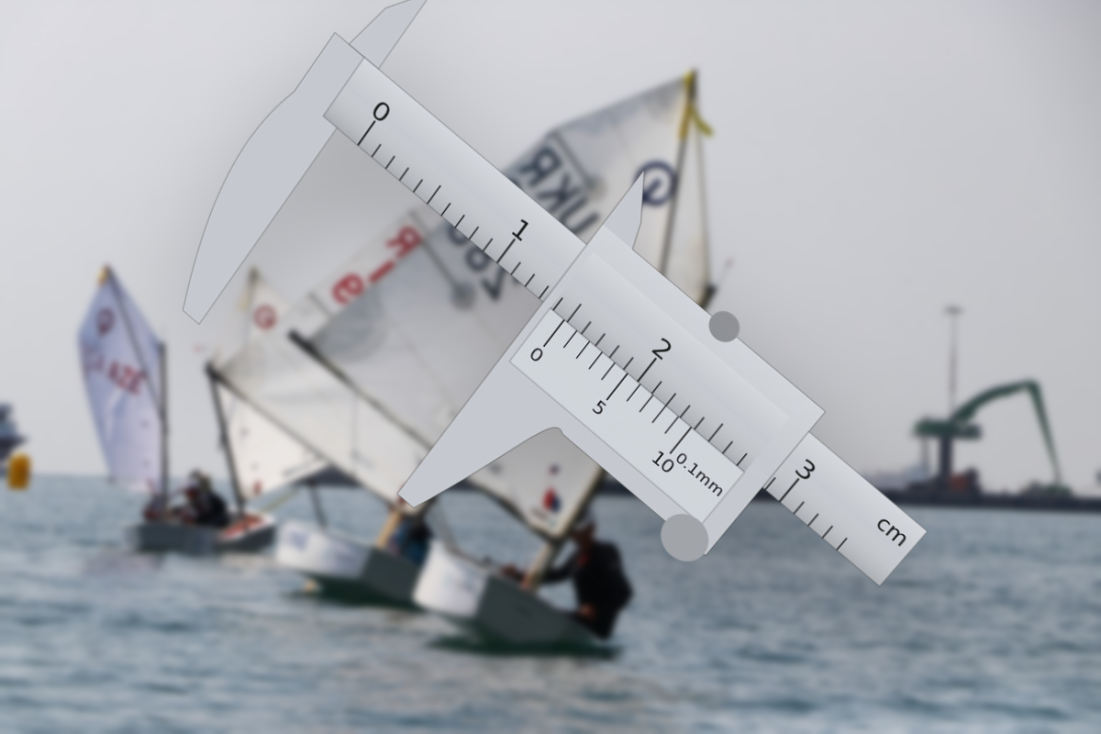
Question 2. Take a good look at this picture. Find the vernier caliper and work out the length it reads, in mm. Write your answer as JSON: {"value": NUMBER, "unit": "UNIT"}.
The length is {"value": 14.8, "unit": "mm"}
